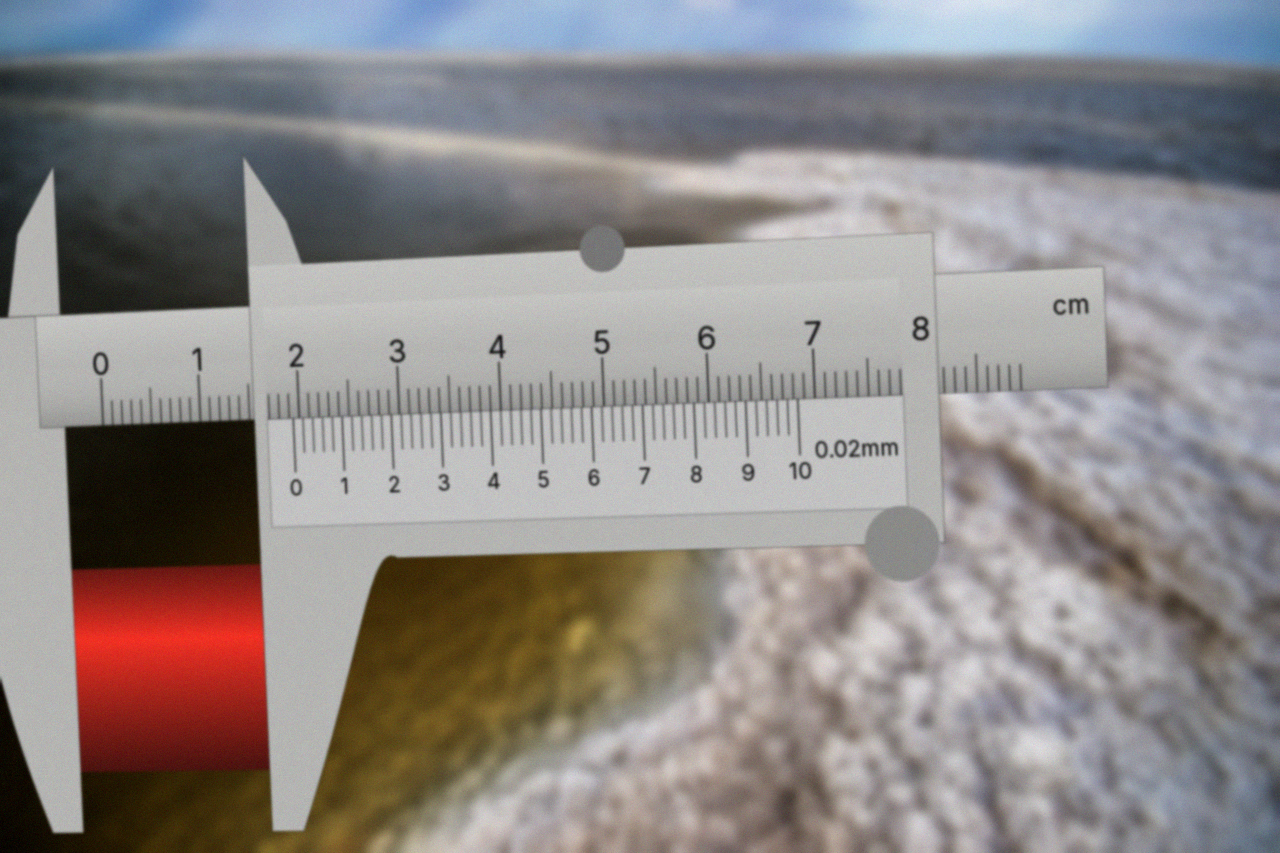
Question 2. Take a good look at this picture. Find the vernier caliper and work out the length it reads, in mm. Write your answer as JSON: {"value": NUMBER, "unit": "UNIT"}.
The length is {"value": 19.4, "unit": "mm"}
